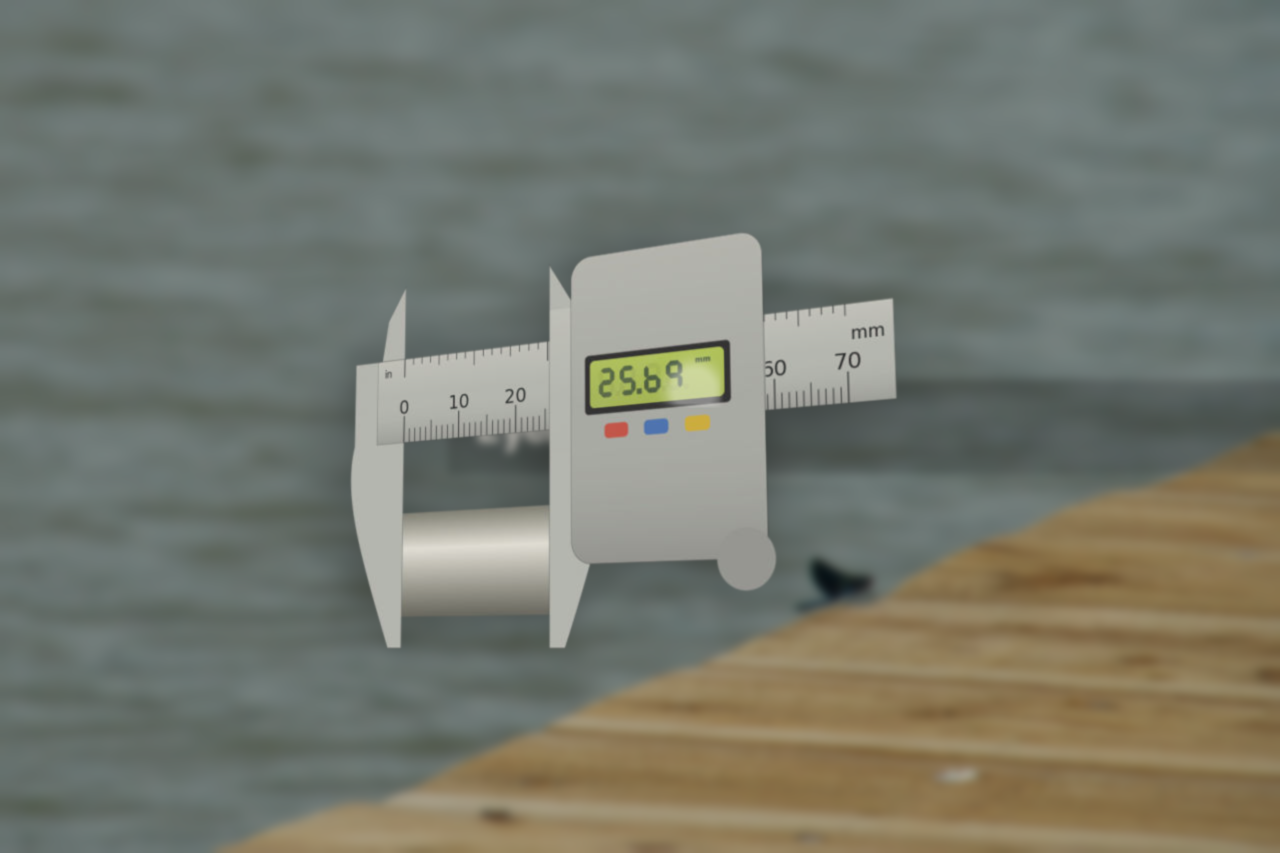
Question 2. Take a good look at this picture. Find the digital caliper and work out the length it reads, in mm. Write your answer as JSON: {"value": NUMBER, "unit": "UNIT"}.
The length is {"value": 25.69, "unit": "mm"}
